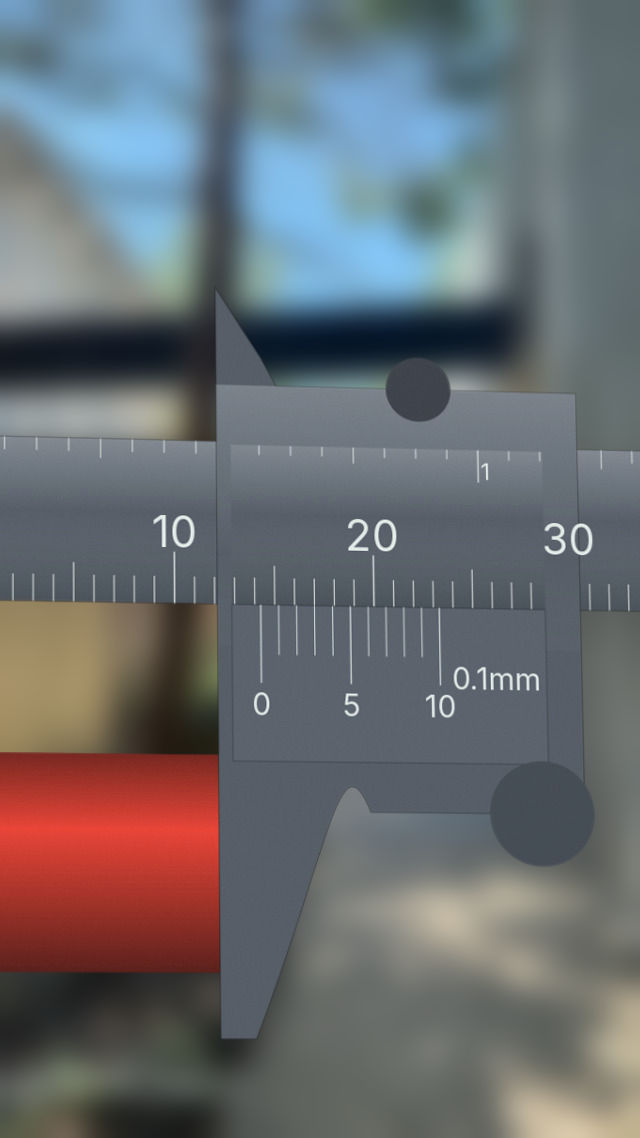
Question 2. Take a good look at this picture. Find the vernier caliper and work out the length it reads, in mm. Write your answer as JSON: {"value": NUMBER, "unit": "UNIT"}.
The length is {"value": 14.3, "unit": "mm"}
